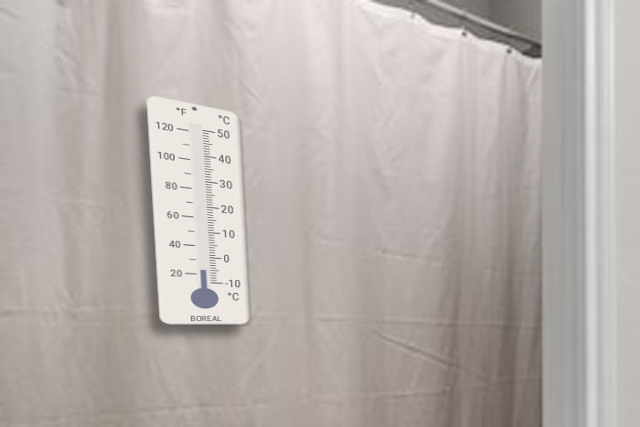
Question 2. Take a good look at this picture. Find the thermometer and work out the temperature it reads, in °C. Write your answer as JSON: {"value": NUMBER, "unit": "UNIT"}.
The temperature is {"value": -5, "unit": "°C"}
